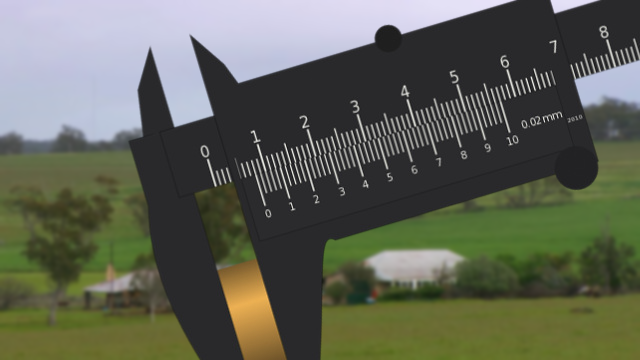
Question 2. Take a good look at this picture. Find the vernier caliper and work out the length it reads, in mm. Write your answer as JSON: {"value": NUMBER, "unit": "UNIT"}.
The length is {"value": 8.0, "unit": "mm"}
